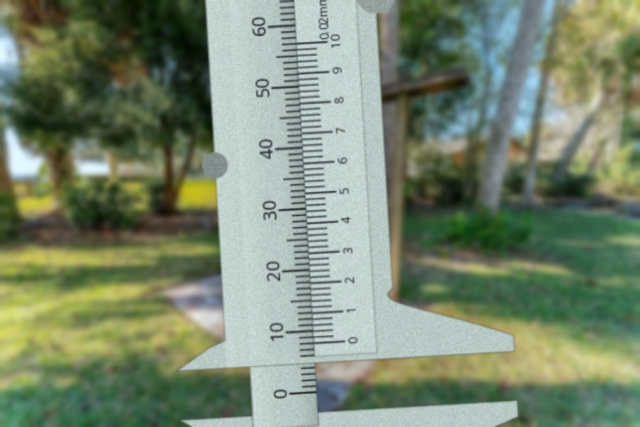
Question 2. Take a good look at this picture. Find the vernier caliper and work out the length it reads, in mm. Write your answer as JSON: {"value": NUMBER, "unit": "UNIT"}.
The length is {"value": 8.0, "unit": "mm"}
